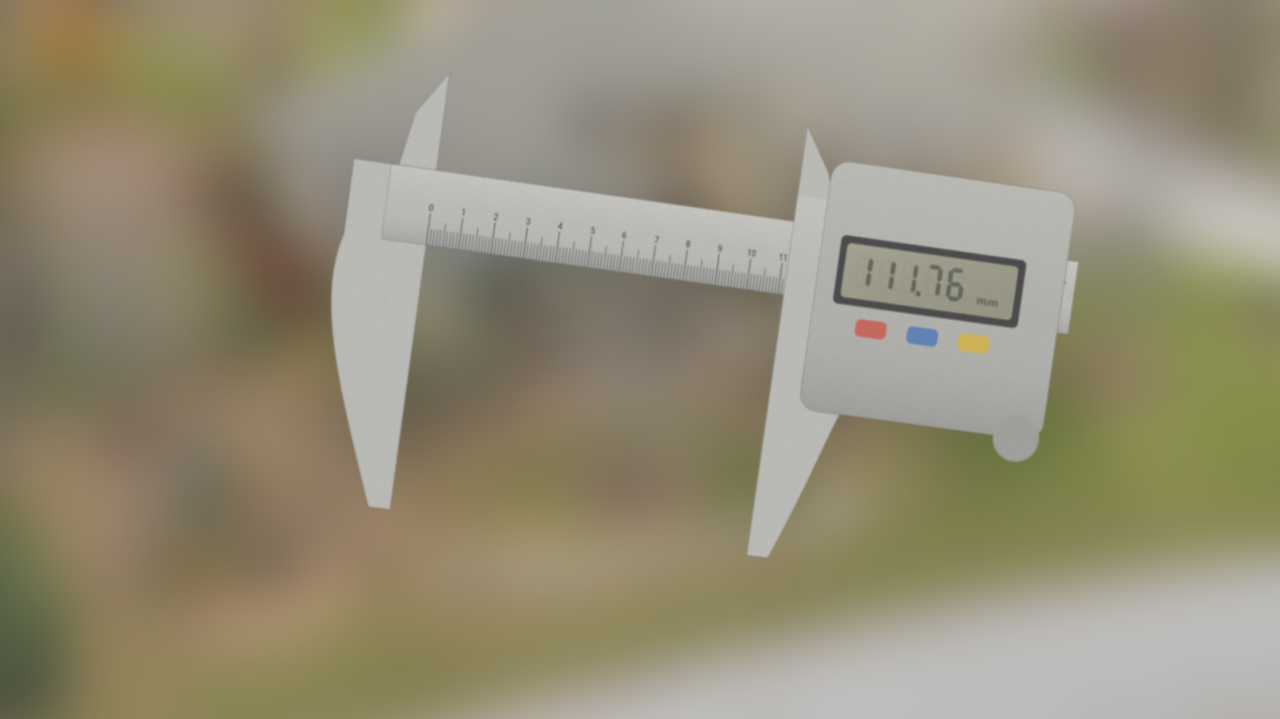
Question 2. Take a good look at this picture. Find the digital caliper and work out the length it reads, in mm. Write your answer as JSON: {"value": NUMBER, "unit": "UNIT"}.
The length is {"value": 111.76, "unit": "mm"}
